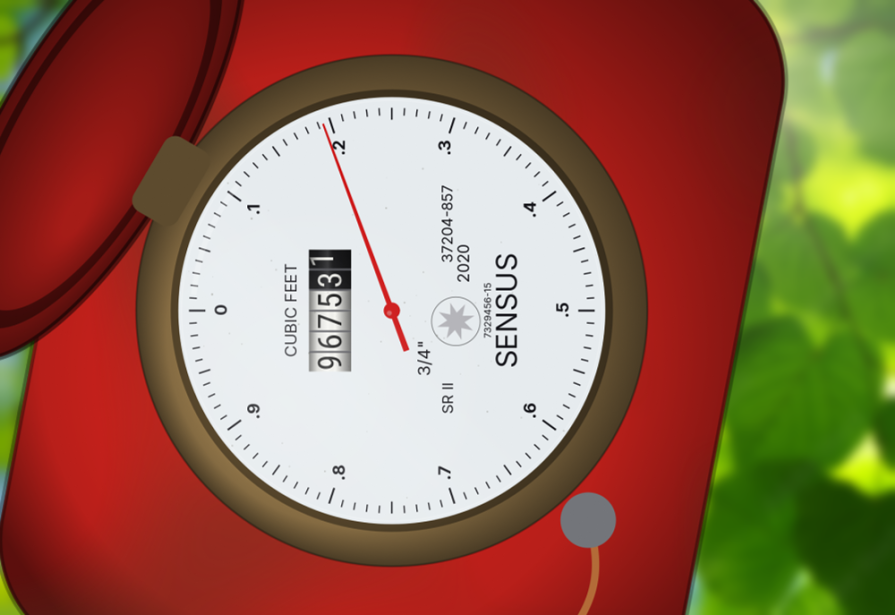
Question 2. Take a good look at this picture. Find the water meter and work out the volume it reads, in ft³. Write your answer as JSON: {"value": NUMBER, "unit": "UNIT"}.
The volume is {"value": 967531.19, "unit": "ft³"}
